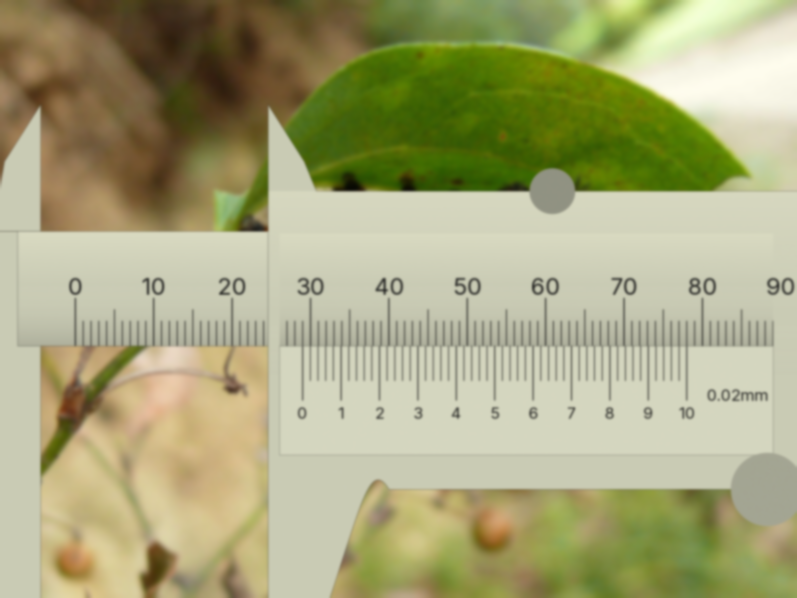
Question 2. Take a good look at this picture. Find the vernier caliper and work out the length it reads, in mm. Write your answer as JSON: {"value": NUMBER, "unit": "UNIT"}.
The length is {"value": 29.0, "unit": "mm"}
